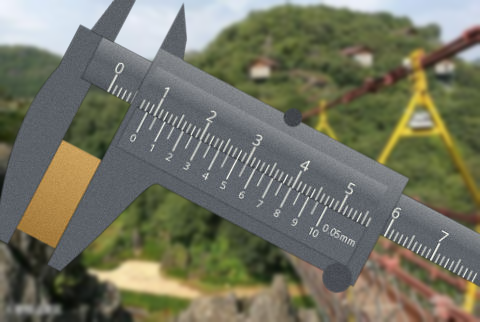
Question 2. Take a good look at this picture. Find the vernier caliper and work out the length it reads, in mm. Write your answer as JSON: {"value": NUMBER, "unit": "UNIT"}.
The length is {"value": 8.5, "unit": "mm"}
